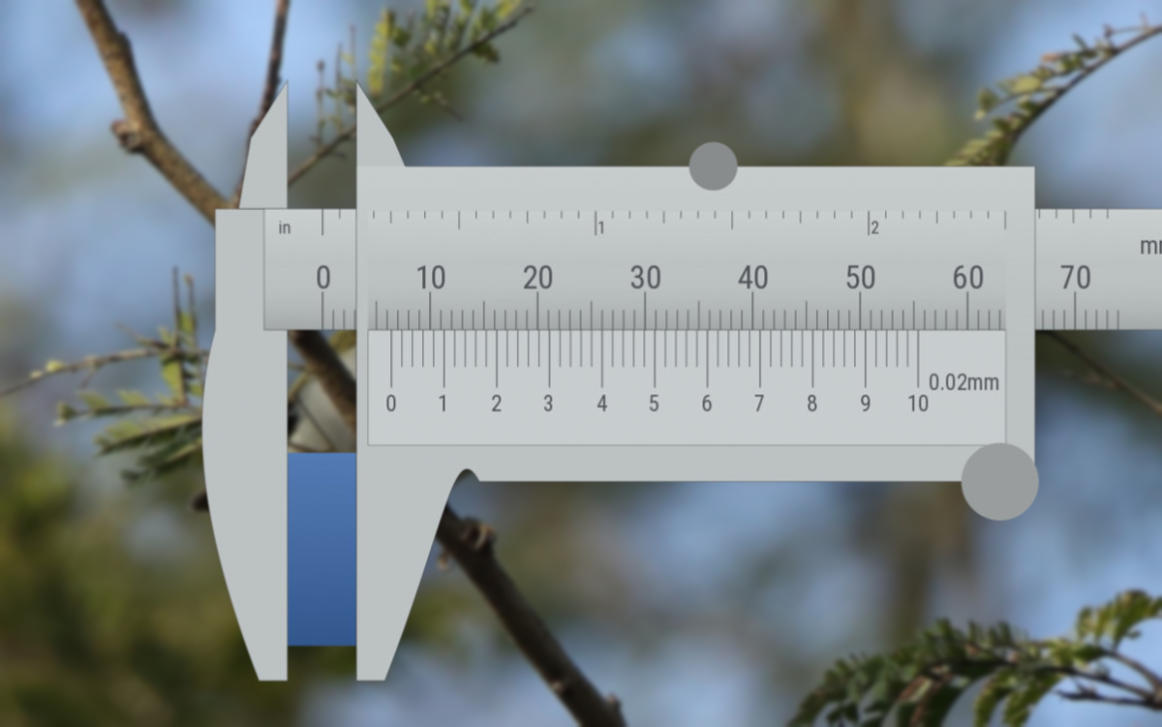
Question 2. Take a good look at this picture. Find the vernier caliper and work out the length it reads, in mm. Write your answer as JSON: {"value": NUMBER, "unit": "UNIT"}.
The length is {"value": 6.4, "unit": "mm"}
